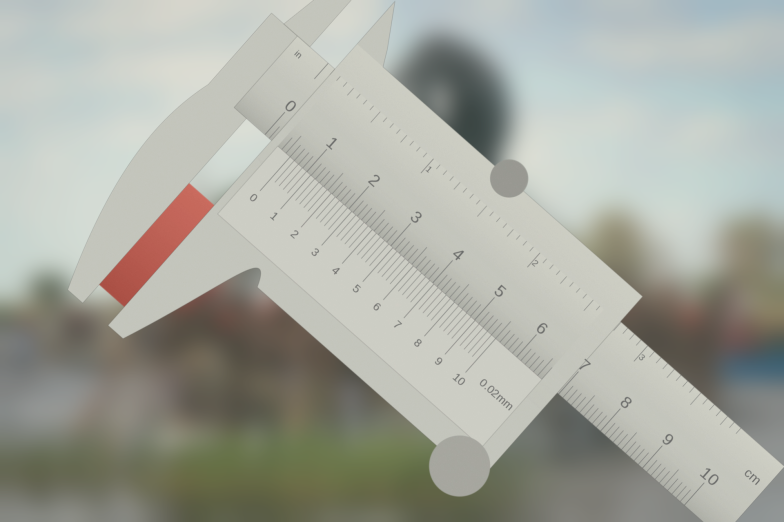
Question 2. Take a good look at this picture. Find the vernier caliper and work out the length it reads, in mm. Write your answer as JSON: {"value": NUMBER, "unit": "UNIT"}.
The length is {"value": 6.0, "unit": "mm"}
